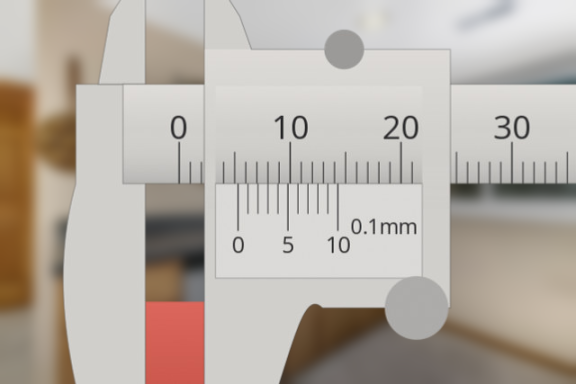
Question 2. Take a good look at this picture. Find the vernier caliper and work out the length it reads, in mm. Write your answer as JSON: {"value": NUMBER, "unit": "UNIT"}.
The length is {"value": 5.3, "unit": "mm"}
